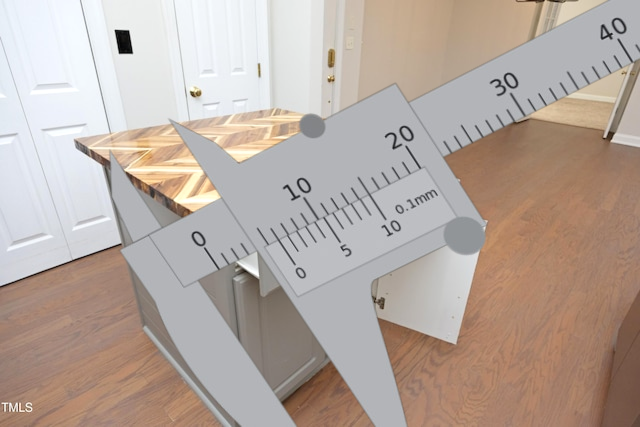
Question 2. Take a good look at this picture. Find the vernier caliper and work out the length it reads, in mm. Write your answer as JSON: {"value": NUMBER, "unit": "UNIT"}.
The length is {"value": 6.0, "unit": "mm"}
